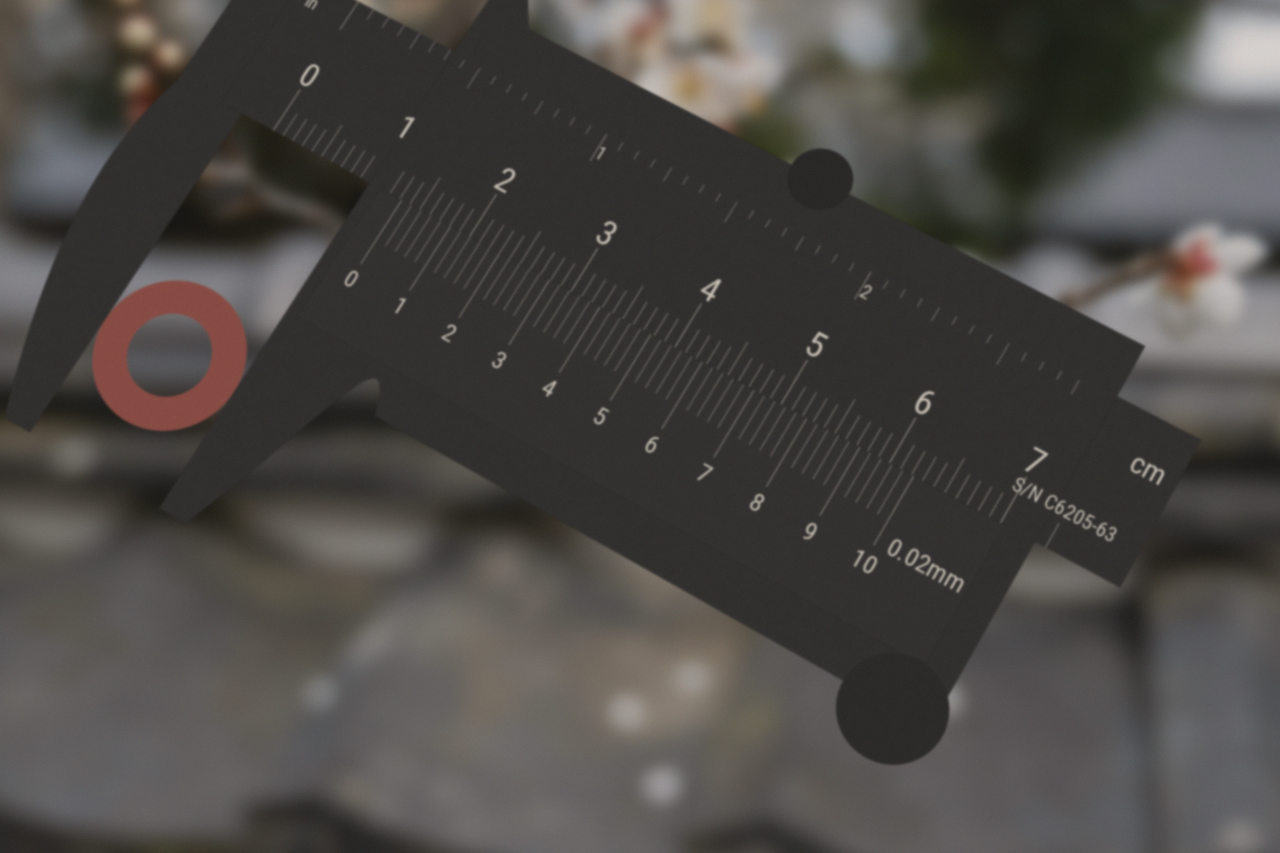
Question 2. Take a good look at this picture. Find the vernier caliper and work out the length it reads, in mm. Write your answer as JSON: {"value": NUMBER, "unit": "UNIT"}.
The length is {"value": 13.2, "unit": "mm"}
